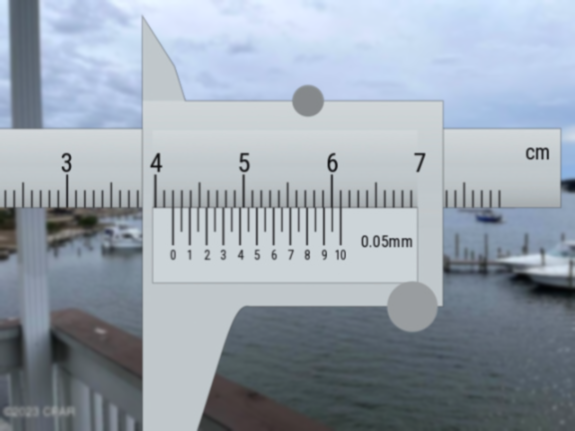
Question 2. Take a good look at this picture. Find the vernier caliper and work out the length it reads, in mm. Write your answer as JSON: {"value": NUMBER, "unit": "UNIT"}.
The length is {"value": 42.0, "unit": "mm"}
